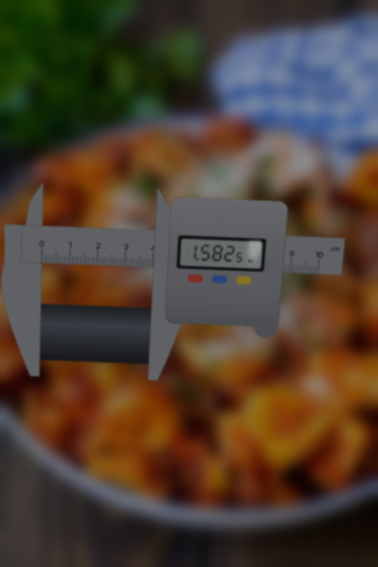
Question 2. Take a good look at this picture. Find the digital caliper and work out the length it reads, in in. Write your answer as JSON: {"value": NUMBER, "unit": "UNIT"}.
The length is {"value": 1.5825, "unit": "in"}
